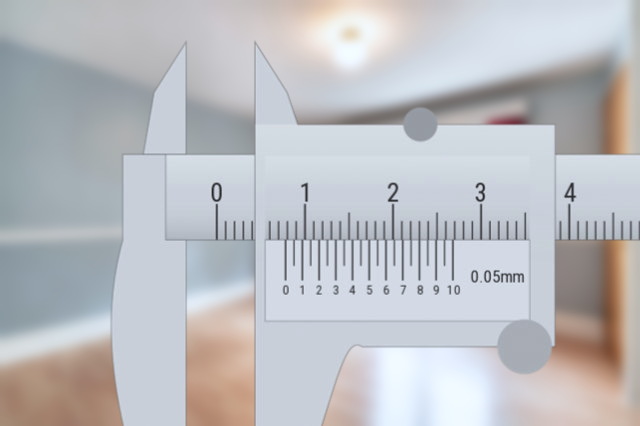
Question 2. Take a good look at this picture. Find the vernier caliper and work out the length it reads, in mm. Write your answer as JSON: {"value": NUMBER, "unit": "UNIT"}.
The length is {"value": 7.8, "unit": "mm"}
